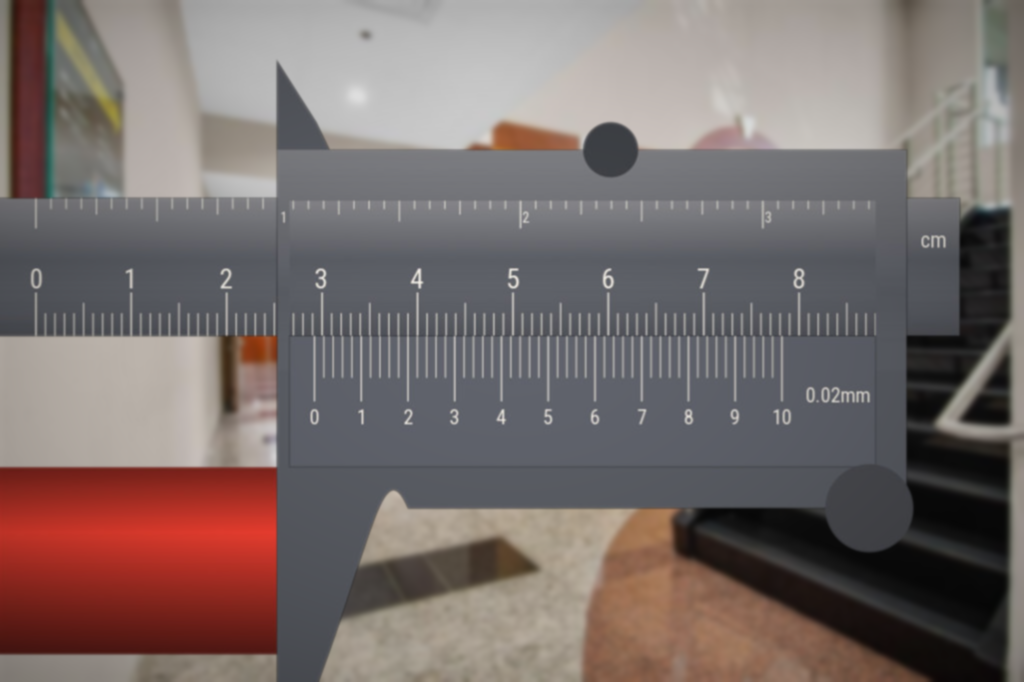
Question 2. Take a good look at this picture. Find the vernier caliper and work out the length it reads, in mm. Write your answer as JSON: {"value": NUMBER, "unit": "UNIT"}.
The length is {"value": 29.2, "unit": "mm"}
